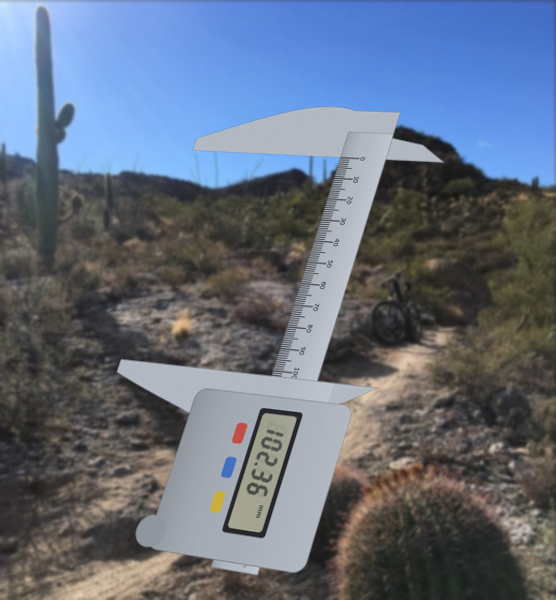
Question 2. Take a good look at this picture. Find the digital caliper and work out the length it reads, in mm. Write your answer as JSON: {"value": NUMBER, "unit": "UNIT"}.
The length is {"value": 102.36, "unit": "mm"}
